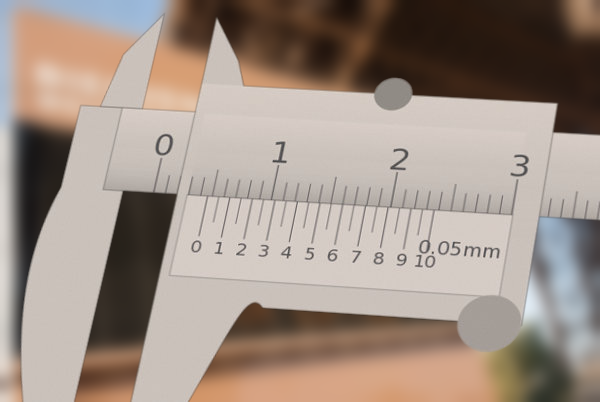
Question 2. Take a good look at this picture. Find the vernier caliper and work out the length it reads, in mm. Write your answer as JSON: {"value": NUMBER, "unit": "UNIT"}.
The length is {"value": 4.6, "unit": "mm"}
